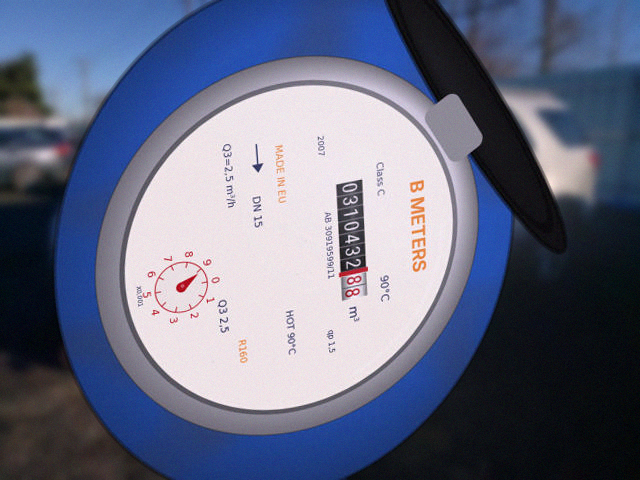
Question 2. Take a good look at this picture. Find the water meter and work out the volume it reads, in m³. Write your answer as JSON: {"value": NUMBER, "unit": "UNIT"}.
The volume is {"value": 310432.879, "unit": "m³"}
